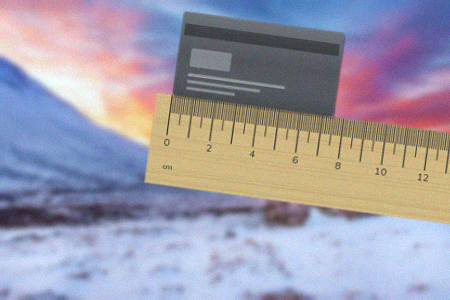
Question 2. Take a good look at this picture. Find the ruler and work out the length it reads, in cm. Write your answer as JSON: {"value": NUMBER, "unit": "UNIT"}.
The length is {"value": 7.5, "unit": "cm"}
